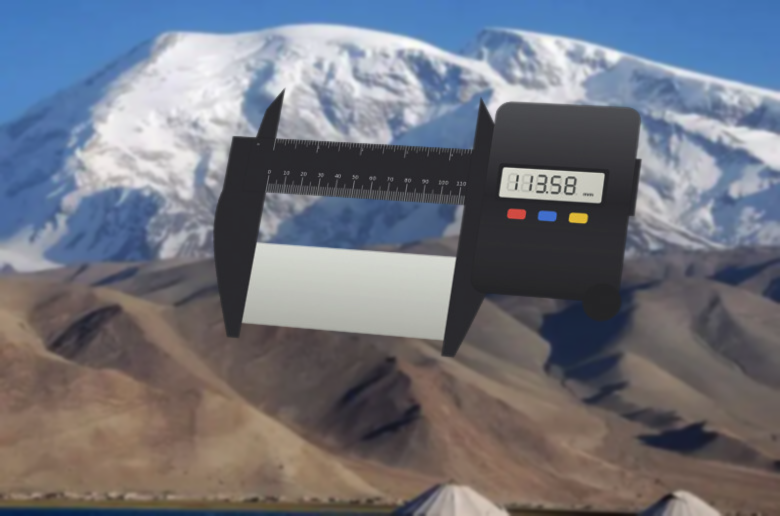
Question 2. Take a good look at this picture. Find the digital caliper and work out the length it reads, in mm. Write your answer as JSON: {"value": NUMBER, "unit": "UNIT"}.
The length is {"value": 113.58, "unit": "mm"}
